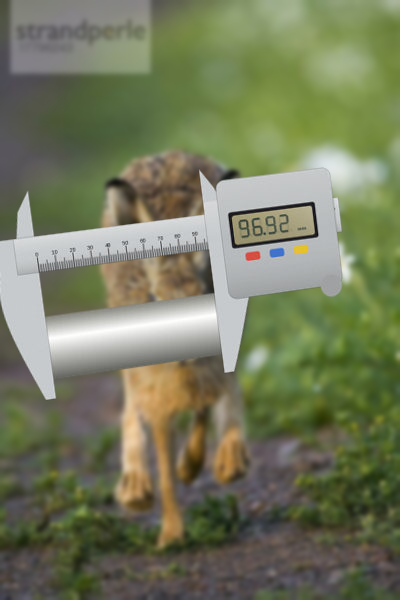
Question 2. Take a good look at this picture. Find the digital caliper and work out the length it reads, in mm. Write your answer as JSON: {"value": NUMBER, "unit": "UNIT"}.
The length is {"value": 96.92, "unit": "mm"}
